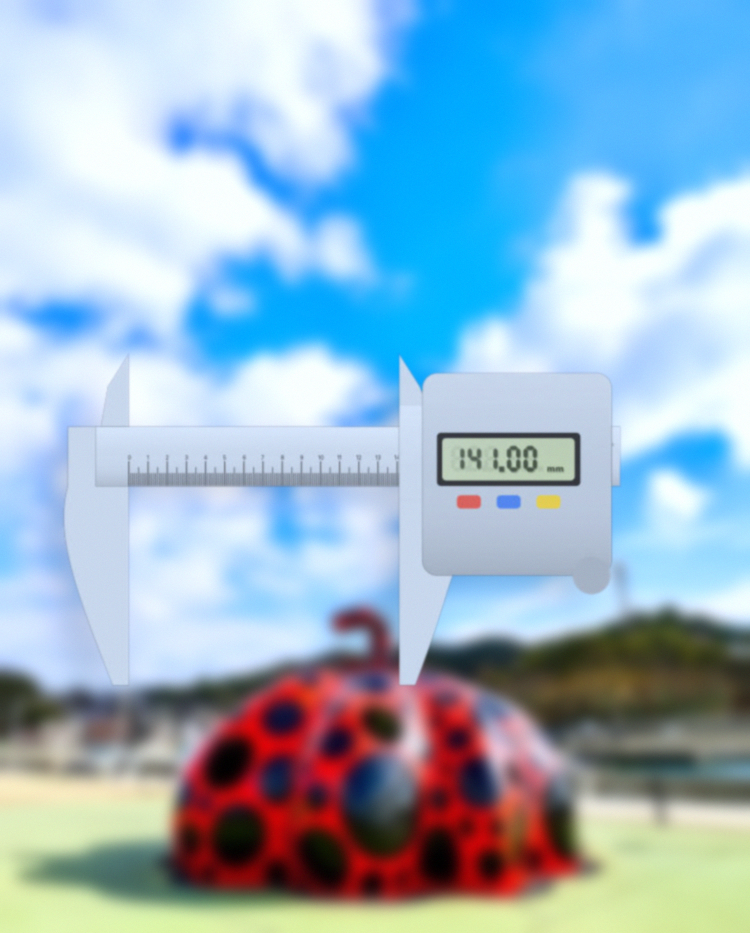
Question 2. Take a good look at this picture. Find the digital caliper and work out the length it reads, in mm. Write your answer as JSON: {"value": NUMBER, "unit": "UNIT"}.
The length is {"value": 141.00, "unit": "mm"}
